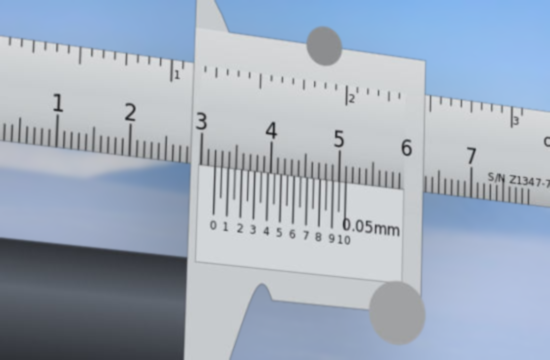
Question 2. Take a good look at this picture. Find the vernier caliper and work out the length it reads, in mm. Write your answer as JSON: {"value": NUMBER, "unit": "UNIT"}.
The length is {"value": 32.0, "unit": "mm"}
